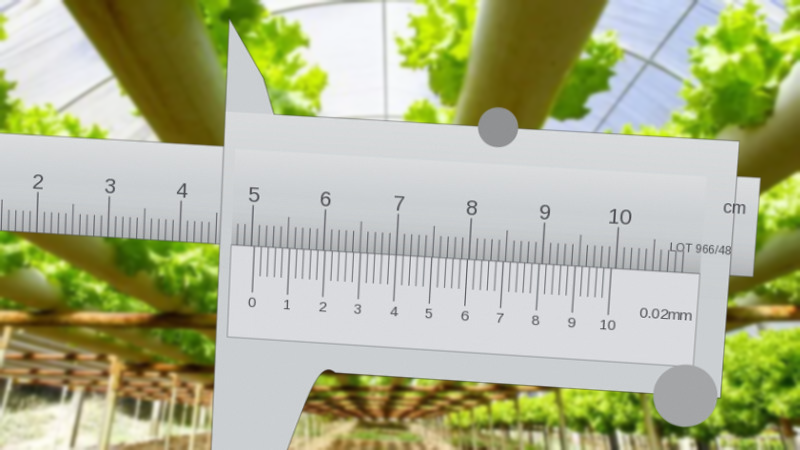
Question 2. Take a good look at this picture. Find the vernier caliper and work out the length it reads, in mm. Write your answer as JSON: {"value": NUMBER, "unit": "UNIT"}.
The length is {"value": 50.4, "unit": "mm"}
